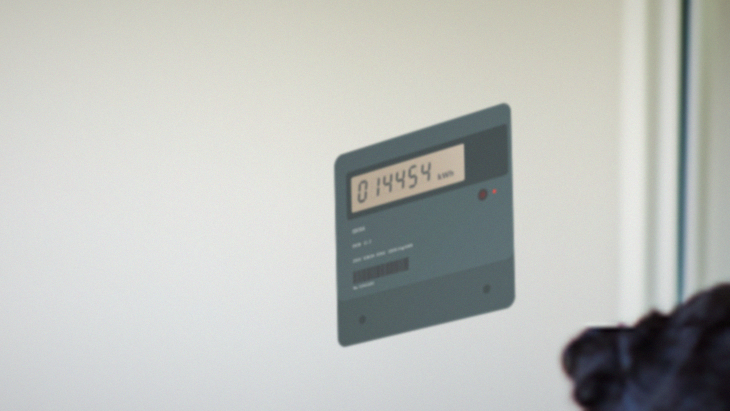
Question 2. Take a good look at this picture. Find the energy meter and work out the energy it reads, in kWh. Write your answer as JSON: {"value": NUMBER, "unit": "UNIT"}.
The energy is {"value": 14454, "unit": "kWh"}
